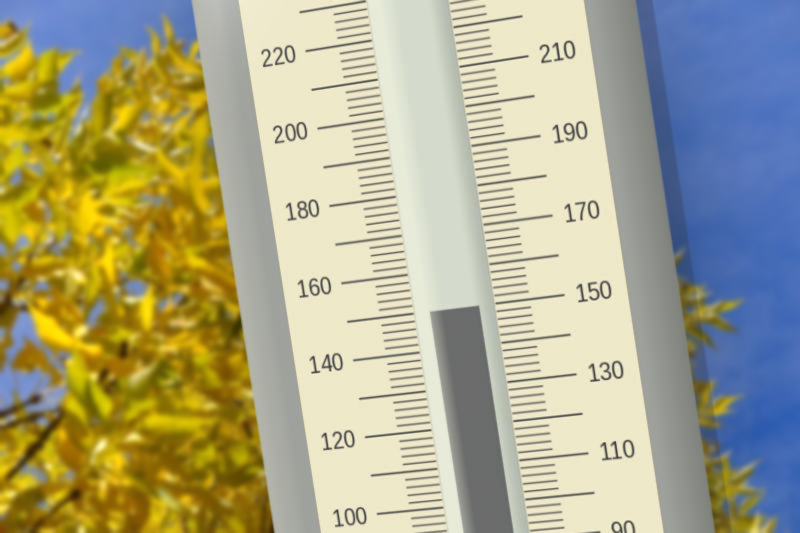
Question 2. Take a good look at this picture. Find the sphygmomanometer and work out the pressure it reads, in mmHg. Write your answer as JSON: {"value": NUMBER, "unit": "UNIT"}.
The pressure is {"value": 150, "unit": "mmHg"}
